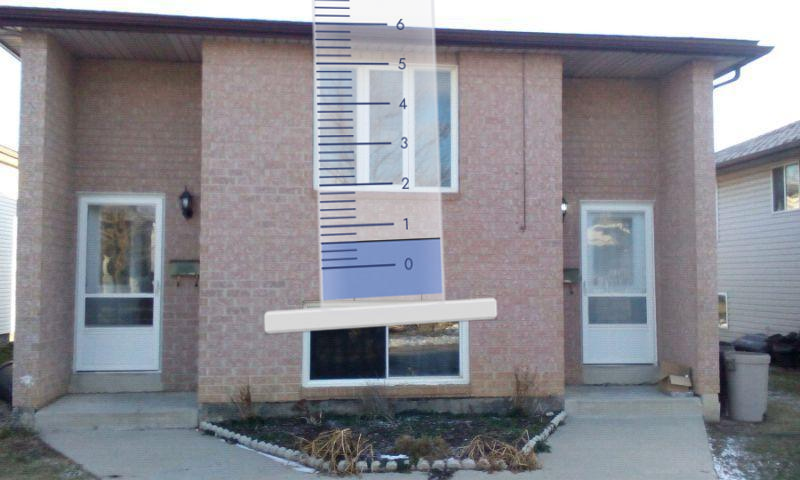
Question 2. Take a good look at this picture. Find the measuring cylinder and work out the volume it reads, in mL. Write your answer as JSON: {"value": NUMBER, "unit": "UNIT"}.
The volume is {"value": 0.6, "unit": "mL"}
